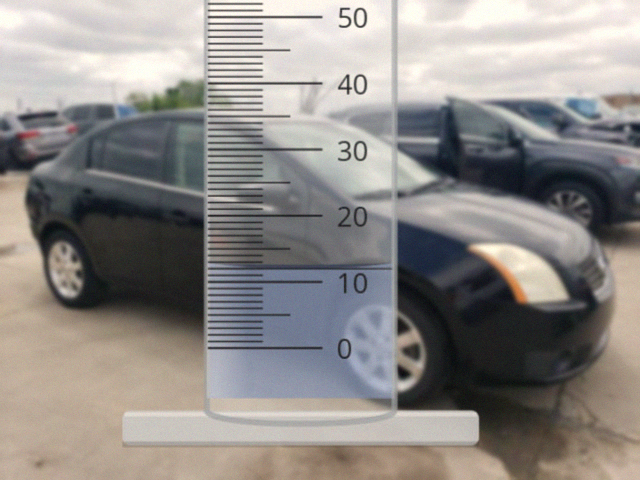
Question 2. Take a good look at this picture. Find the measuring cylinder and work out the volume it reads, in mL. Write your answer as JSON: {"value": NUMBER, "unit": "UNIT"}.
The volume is {"value": 12, "unit": "mL"}
